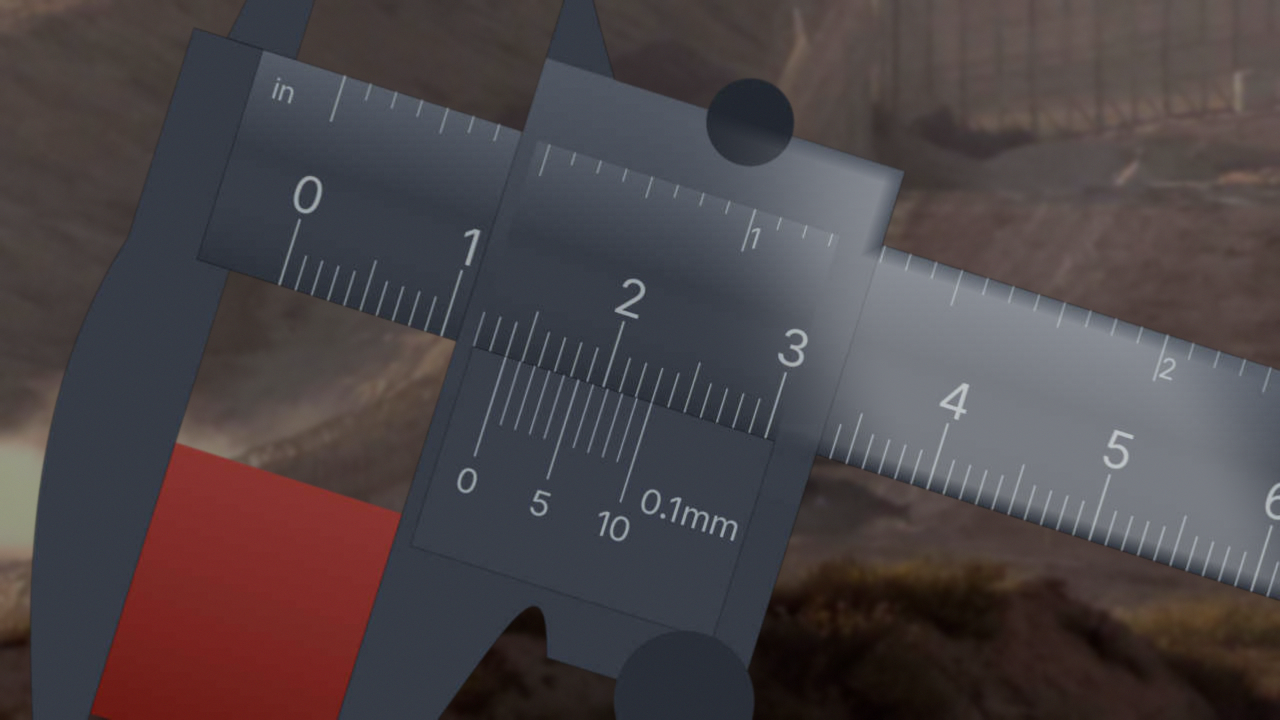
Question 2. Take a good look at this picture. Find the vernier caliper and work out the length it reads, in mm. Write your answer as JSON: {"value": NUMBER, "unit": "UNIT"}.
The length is {"value": 14.0, "unit": "mm"}
